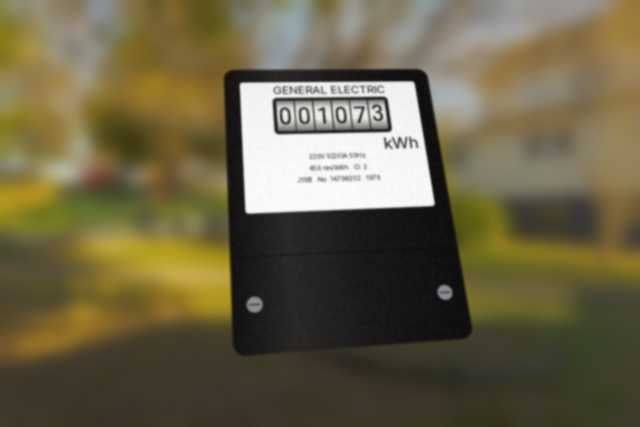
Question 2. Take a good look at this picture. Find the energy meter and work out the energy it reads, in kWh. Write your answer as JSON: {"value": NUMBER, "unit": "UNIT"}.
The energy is {"value": 1073, "unit": "kWh"}
